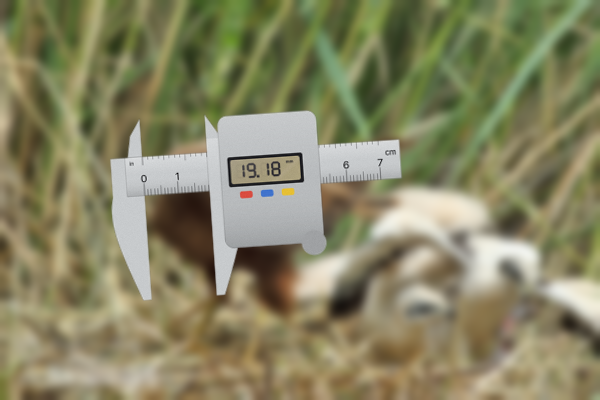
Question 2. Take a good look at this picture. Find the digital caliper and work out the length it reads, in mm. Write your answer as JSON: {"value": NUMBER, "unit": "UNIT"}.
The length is {"value": 19.18, "unit": "mm"}
